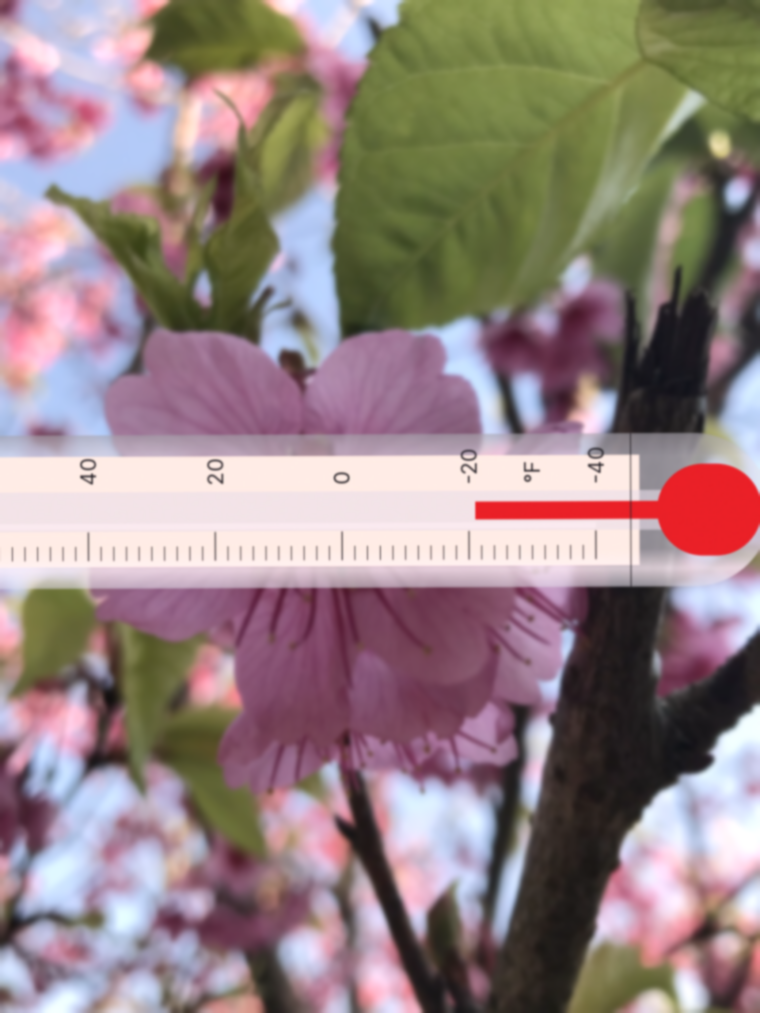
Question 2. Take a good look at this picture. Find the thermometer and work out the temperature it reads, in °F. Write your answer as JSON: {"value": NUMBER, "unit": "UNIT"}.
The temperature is {"value": -21, "unit": "°F"}
